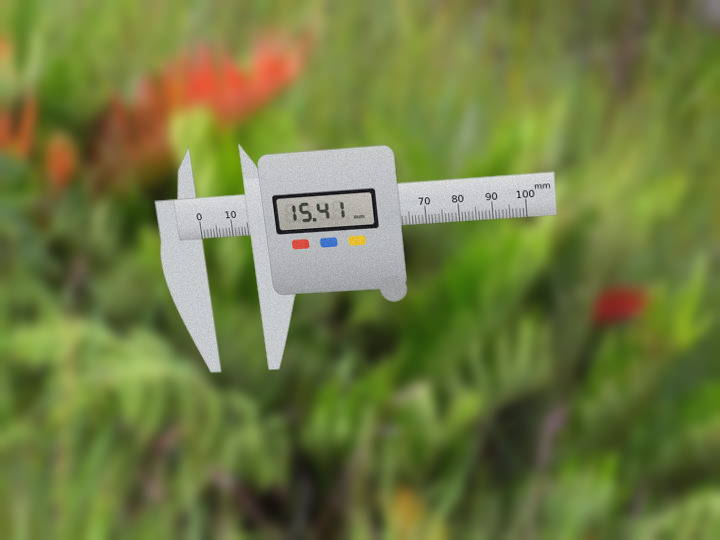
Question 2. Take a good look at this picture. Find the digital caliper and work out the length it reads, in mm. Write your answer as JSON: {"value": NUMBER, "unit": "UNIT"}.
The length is {"value": 15.41, "unit": "mm"}
